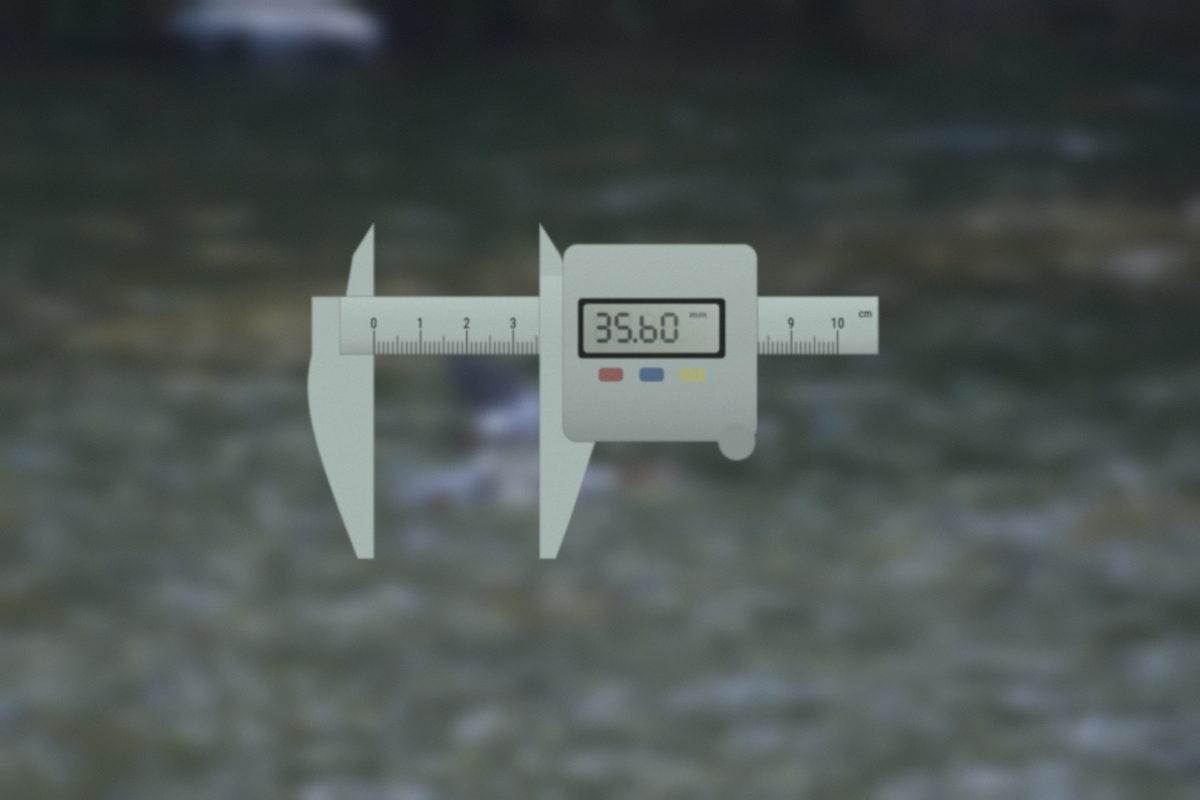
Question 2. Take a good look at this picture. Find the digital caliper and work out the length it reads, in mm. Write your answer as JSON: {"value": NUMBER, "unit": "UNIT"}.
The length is {"value": 35.60, "unit": "mm"}
